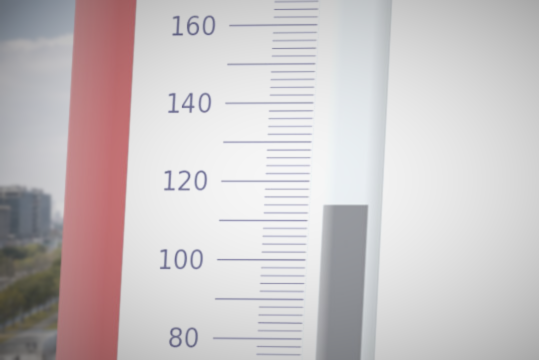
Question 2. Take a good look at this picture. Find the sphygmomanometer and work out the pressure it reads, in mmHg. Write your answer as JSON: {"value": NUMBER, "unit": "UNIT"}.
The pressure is {"value": 114, "unit": "mmHg"}
